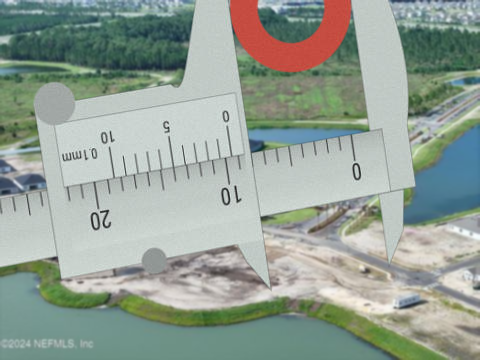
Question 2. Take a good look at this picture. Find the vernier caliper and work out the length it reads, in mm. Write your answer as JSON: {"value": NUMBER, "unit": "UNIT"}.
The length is {"value": 9.5, "unit": "mm"}
